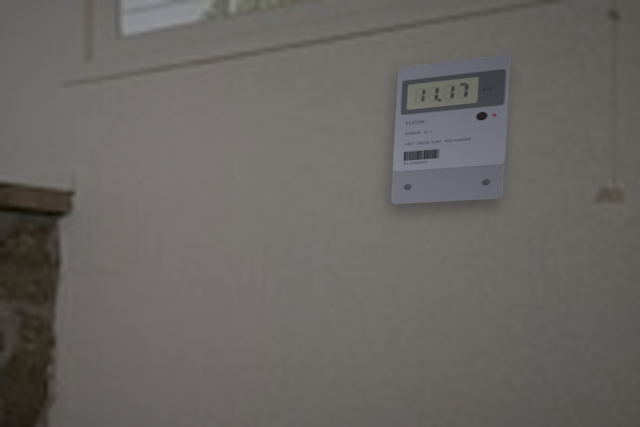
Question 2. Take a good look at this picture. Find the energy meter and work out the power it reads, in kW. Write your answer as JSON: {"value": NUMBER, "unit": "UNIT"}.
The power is {"value": 11.17, "unit": "kW"}
